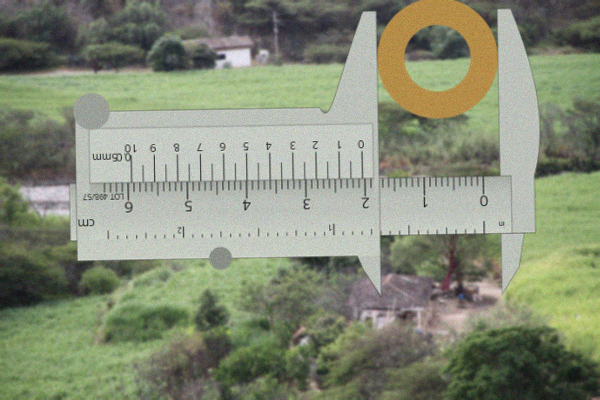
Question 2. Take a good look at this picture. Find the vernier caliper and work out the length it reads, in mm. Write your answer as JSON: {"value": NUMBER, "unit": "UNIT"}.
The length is {"value": 20.4, "unit": "mm"}
